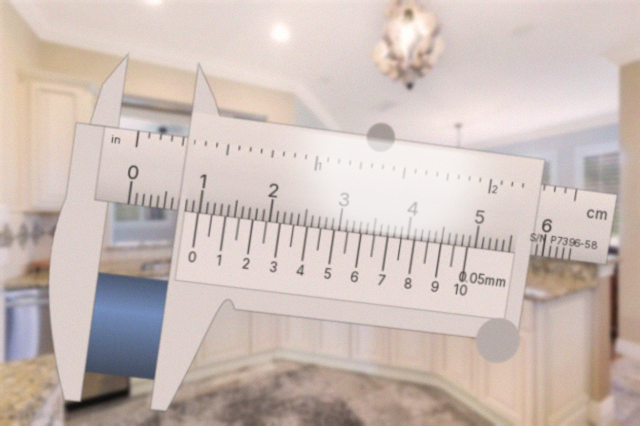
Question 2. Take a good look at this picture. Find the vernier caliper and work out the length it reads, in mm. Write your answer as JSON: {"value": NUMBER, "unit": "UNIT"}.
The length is {"value": 9.8, "unit": "mm"}
